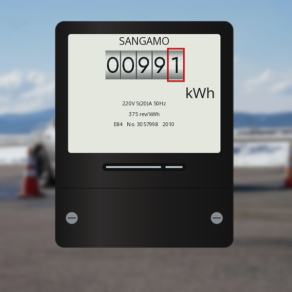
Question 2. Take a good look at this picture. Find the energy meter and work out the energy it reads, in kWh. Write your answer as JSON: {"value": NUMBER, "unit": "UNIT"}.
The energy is {"value": 99.1, "unit": "kWh"}
